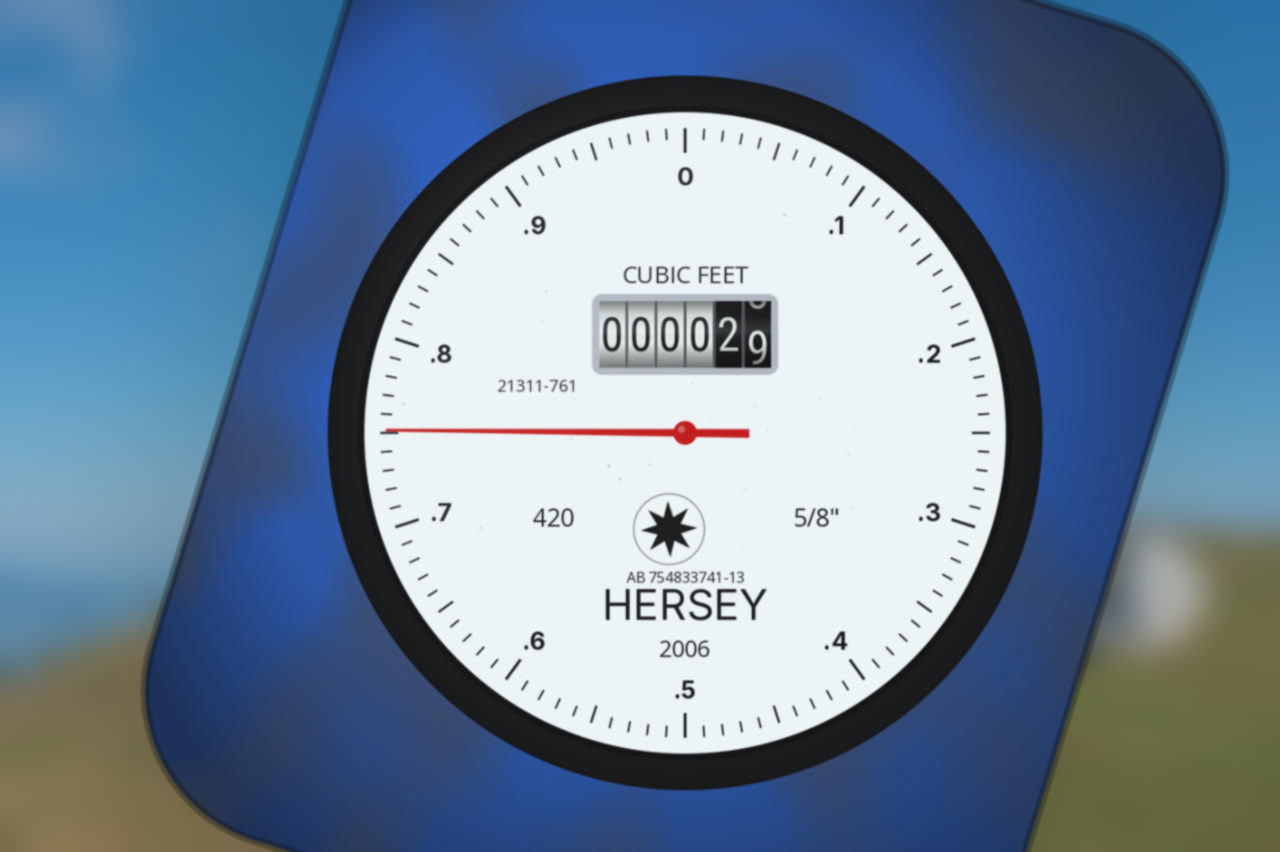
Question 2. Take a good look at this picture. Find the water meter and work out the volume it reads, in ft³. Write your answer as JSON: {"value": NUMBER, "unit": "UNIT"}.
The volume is {"value": 28.75, "unit": "ft³"}
